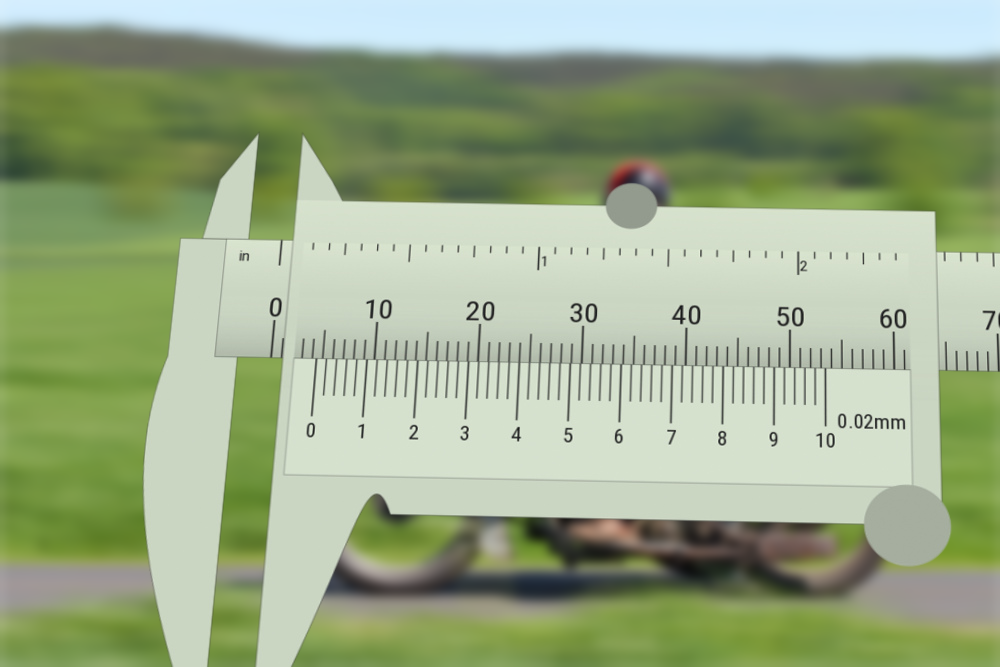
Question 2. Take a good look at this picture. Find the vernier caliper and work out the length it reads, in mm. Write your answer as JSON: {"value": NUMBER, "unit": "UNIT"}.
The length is {"value": 4.4, "unit": "mm"}
